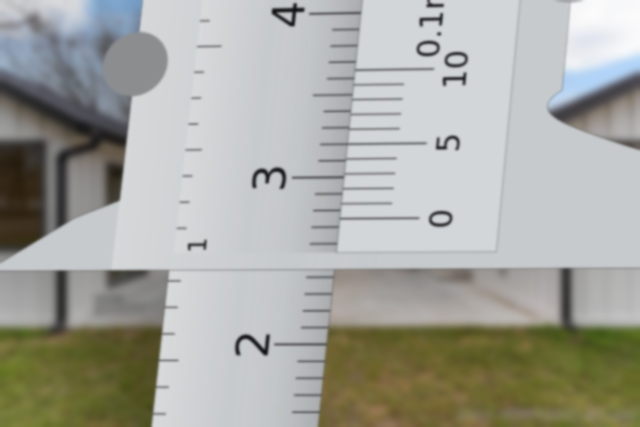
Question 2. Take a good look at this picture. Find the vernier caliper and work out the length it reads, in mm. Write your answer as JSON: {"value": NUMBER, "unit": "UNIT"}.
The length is {"value": 27.5, "unit": "mm"}
